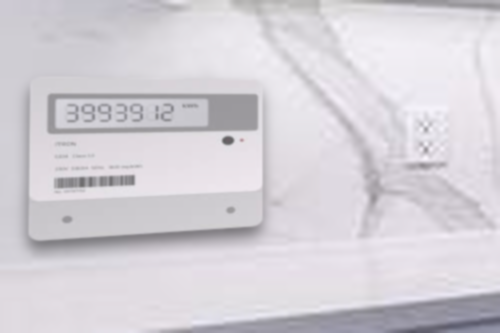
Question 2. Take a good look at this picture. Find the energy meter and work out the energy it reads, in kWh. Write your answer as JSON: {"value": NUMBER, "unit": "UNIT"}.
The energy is {"value": 3993912, "unit": "kWh"}
